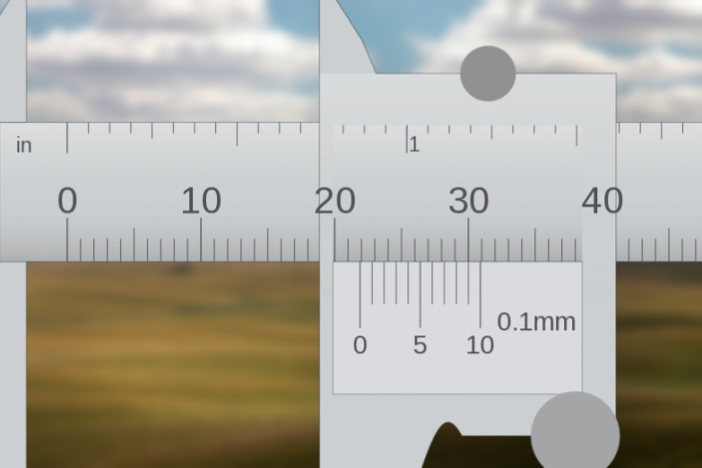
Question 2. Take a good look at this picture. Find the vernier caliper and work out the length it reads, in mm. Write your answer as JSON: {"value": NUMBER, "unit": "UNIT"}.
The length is {"value": 21.9, "unit": "mm"}
